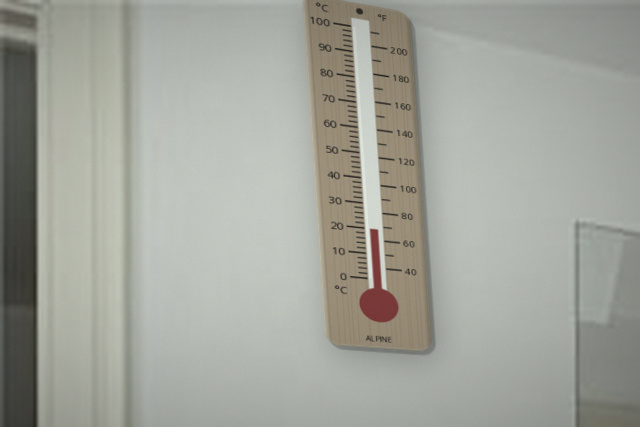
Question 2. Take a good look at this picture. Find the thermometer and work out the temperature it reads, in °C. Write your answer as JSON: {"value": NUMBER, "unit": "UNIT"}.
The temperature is {"value": 20, "unit": "°C"}
